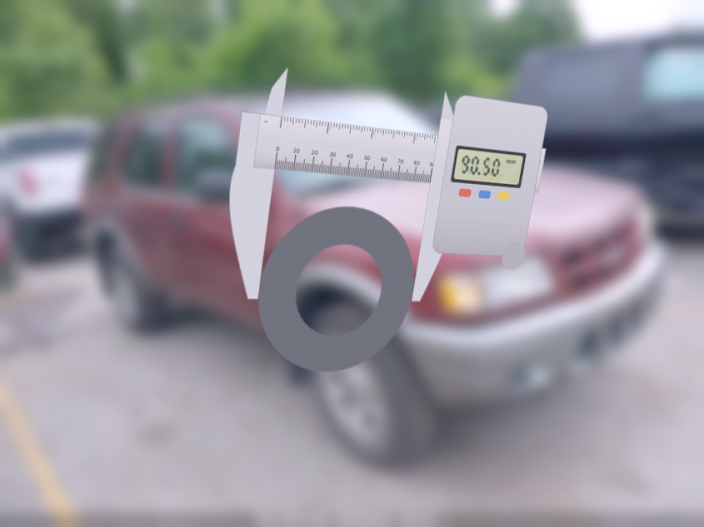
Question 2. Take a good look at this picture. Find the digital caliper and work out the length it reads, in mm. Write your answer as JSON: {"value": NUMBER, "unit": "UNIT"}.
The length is {"value": 90.50, "unit": "mm"}
